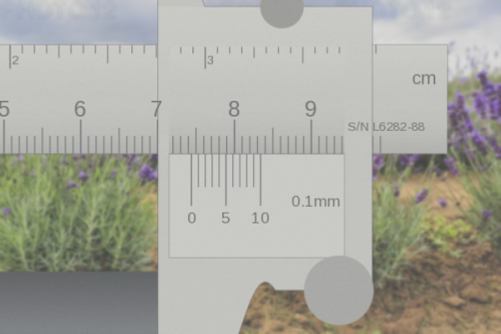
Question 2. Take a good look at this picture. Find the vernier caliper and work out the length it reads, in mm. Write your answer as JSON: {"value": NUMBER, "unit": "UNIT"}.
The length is {"value": 74.4, "unit": "mm"}
